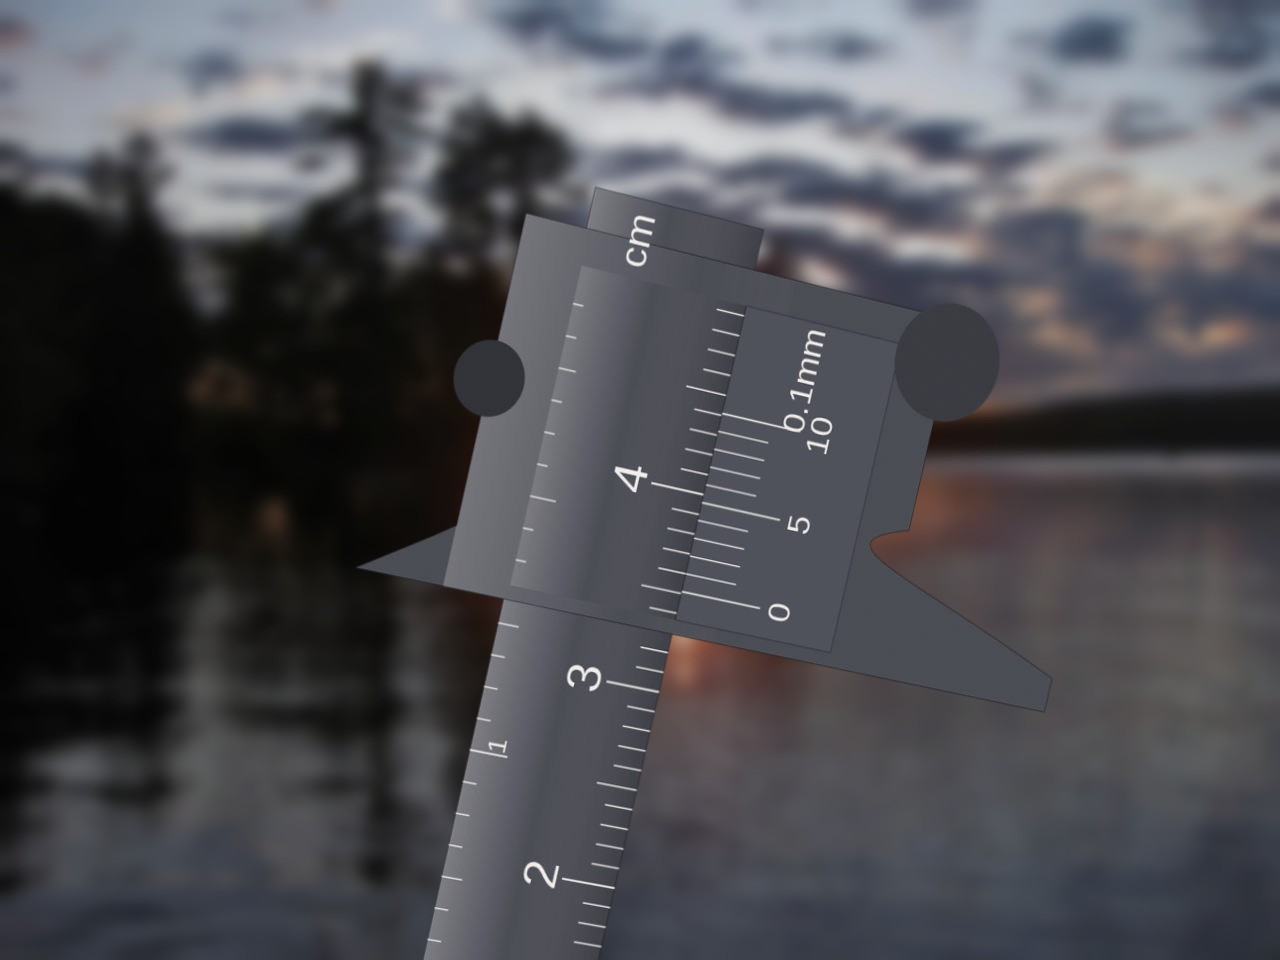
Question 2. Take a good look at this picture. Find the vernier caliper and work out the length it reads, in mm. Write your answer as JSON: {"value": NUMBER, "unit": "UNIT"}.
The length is {"value": 35.1, "unit": "mm"}
